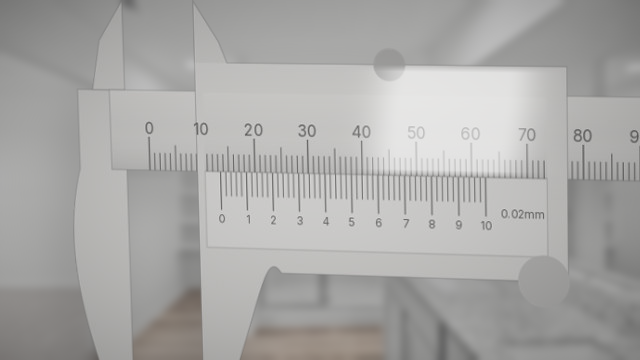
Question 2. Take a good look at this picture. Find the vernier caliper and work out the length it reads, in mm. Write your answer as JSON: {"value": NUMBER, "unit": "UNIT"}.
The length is {"value": 13.5, "unit": "mm"}
